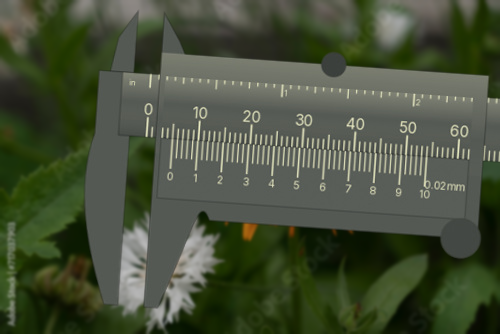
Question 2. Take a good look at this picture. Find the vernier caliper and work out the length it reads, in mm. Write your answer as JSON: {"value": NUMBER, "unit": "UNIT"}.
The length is {"value": 5.0, "unit": "mm"}
